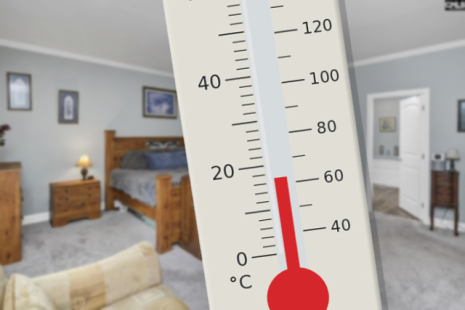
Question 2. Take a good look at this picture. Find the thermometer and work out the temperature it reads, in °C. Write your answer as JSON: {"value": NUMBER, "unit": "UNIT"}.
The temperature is {"value": 17, "unit": "°C"}
